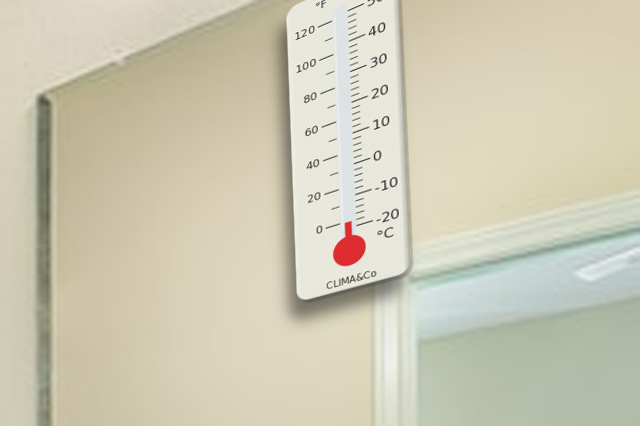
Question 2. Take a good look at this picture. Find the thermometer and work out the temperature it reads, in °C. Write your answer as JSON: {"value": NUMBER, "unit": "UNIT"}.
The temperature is {"value": -18, "unit": "°C"}
